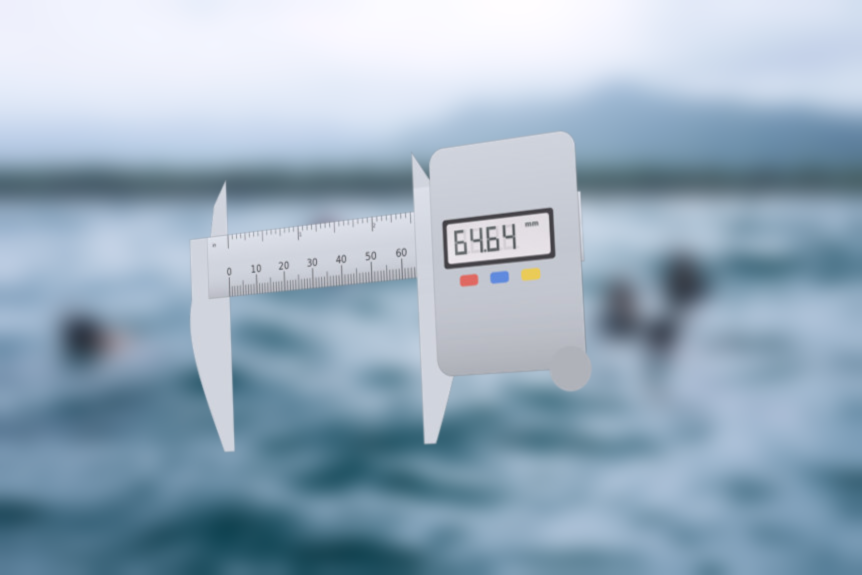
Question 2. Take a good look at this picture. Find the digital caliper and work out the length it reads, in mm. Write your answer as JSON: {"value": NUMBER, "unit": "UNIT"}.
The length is {"value": 64.64, "unit": "mm"}
